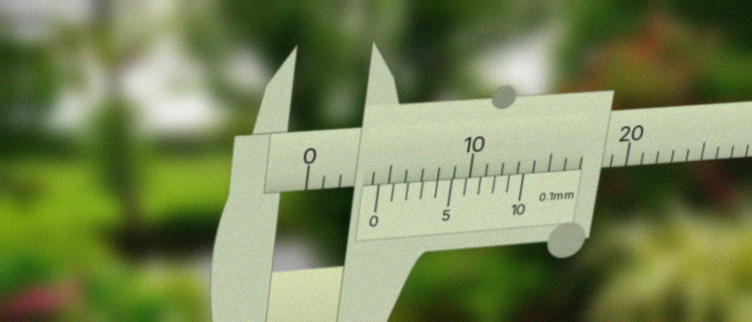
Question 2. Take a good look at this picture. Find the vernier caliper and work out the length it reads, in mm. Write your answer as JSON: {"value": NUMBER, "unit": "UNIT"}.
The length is {"value": 4.4, "unit": "mm"}
